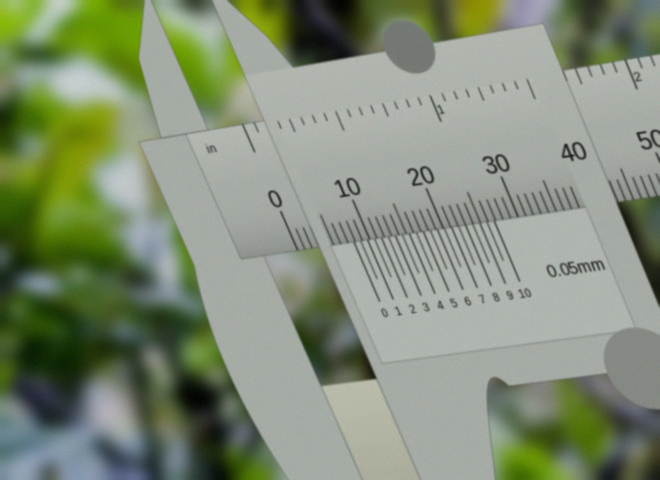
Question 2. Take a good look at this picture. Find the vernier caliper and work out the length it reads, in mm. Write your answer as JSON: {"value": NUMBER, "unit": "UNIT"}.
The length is {"value": 7.8, "unit": "mm"}
